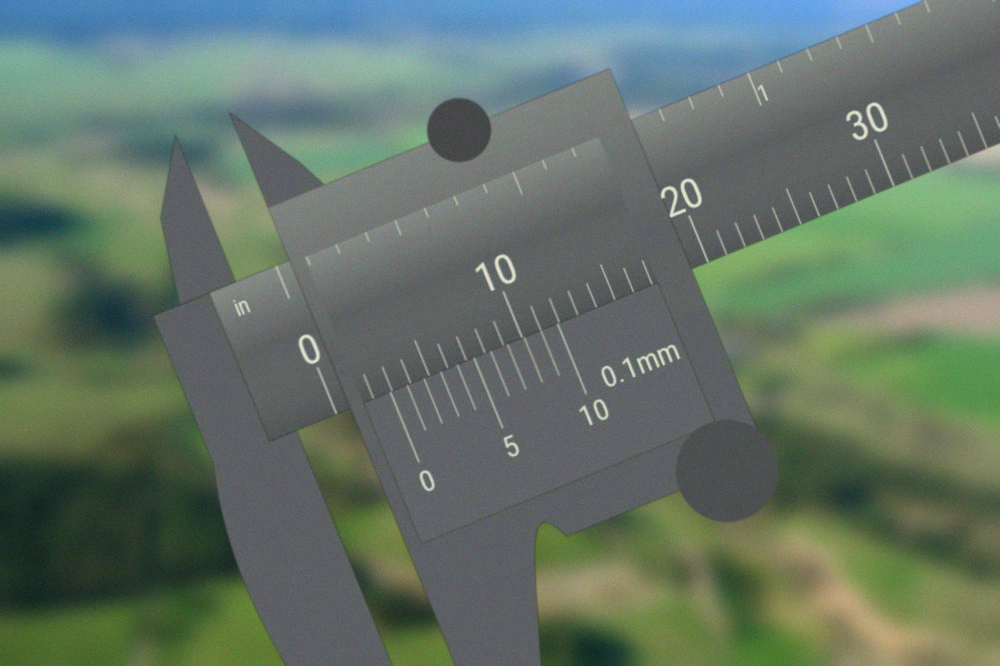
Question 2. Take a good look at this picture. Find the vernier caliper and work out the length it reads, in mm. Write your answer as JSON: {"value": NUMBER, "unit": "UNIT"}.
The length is {"value": 2.9, "unit": "mm"}
